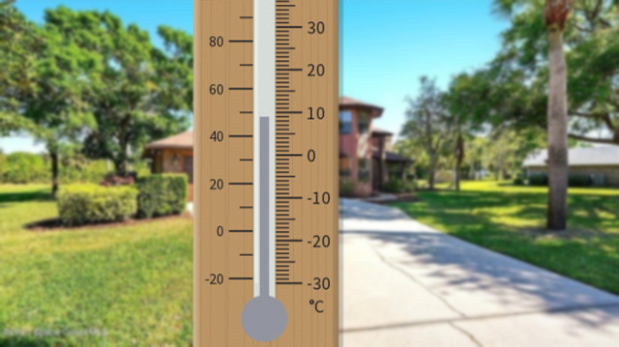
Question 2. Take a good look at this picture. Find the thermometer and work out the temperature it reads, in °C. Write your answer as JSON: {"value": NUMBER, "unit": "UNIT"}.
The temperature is {"value": 9, "unit": "°C"}
